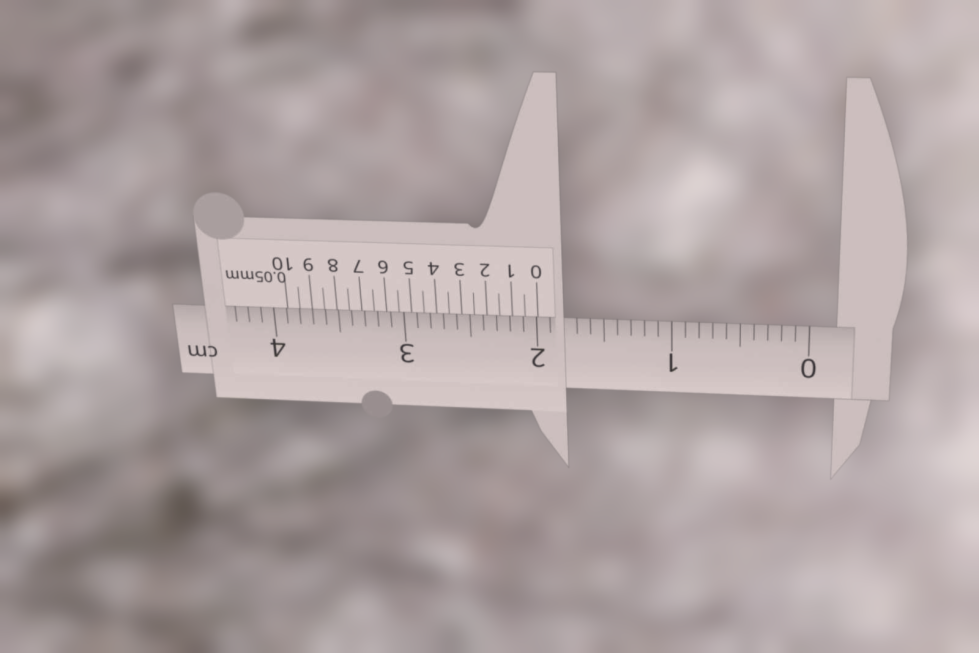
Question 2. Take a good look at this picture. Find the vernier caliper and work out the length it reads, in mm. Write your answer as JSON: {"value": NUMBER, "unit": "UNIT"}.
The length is {"value": 19.9, "unit": "mm"}
